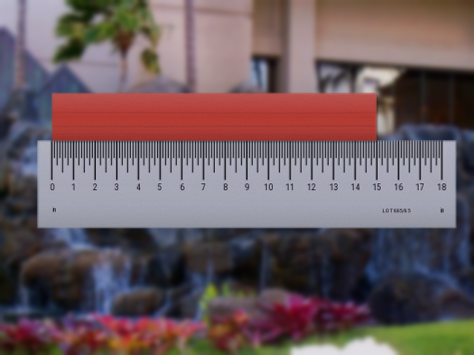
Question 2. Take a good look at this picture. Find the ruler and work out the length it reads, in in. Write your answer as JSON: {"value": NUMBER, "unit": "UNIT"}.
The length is {"value": 15, "unit": "in"}
